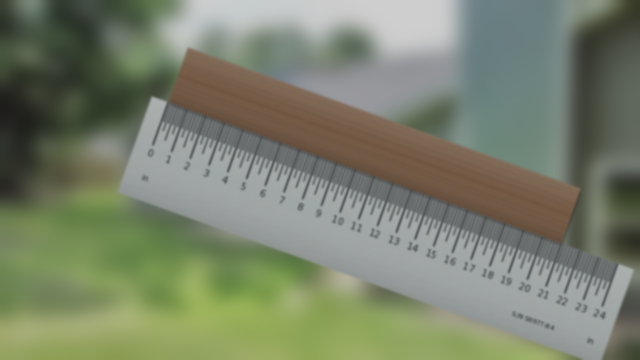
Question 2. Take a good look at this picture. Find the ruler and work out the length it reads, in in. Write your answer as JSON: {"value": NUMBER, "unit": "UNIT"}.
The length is {"value": 21, "unit": "in"}
